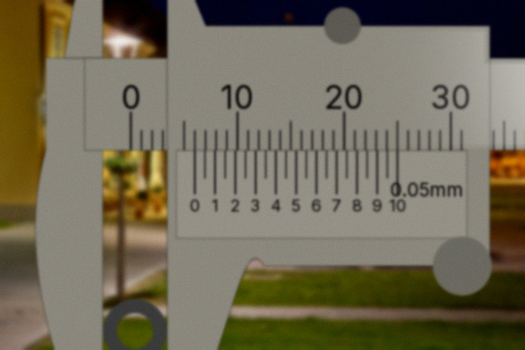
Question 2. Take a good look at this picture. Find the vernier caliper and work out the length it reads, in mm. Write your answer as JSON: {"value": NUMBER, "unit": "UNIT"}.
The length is {"value": 6.0, "unit": "mm"}
